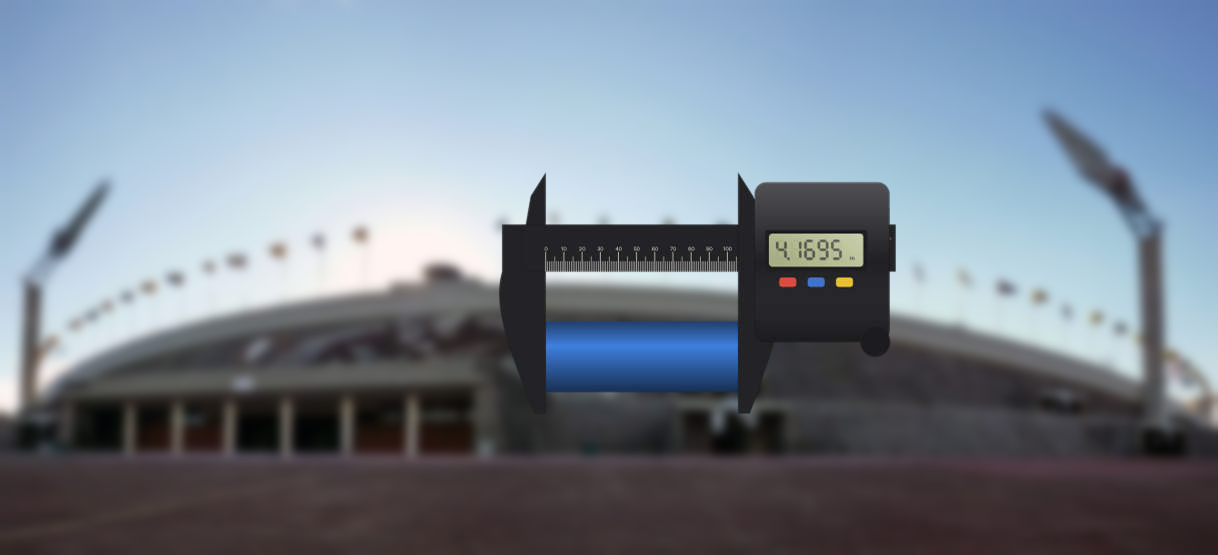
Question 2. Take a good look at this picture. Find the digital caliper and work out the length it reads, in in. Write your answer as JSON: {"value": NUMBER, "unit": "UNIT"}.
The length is {"value": 4.1695, "unit": "in"}
